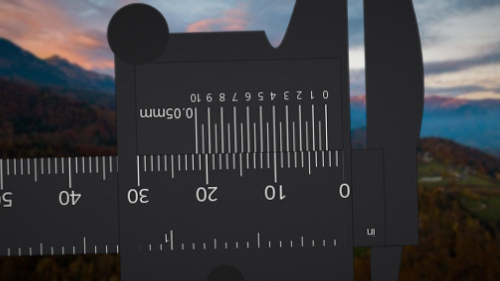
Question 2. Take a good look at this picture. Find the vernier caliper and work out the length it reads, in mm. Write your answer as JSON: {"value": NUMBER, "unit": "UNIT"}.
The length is {"value": 2.4, "unit": "mm"}
